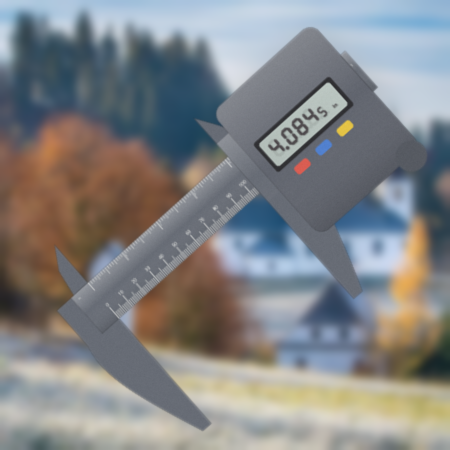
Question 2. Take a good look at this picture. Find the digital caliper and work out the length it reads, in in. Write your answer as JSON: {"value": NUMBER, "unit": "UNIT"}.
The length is {"value": 4.0845, "unit": "in"}
